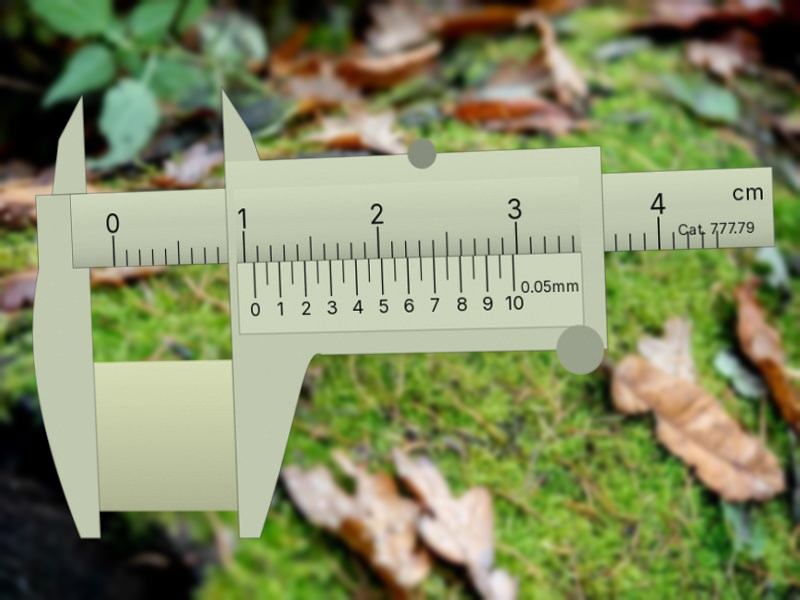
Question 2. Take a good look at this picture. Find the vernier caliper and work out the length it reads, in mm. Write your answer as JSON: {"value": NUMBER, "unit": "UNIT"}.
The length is {"value": 10.7, "unit": "mm"}
